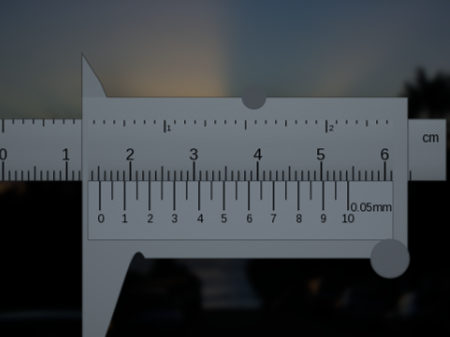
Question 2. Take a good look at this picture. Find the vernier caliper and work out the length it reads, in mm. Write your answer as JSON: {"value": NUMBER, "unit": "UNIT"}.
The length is {"value": 15.2, "unit": "mm"}
